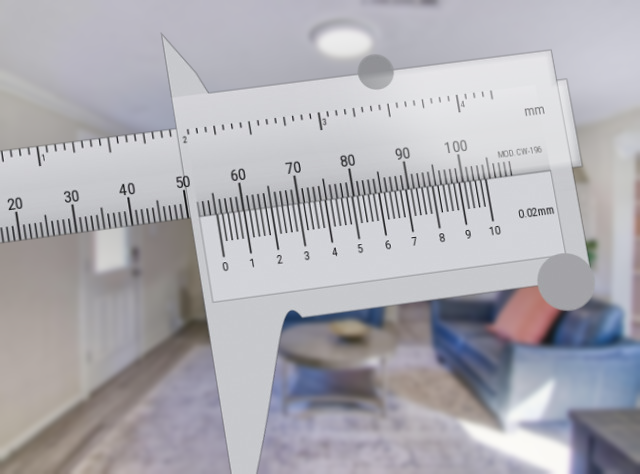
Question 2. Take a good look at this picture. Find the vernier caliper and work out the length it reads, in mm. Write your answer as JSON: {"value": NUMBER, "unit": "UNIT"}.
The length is {"value": 55.2, "unit": "mm"}
